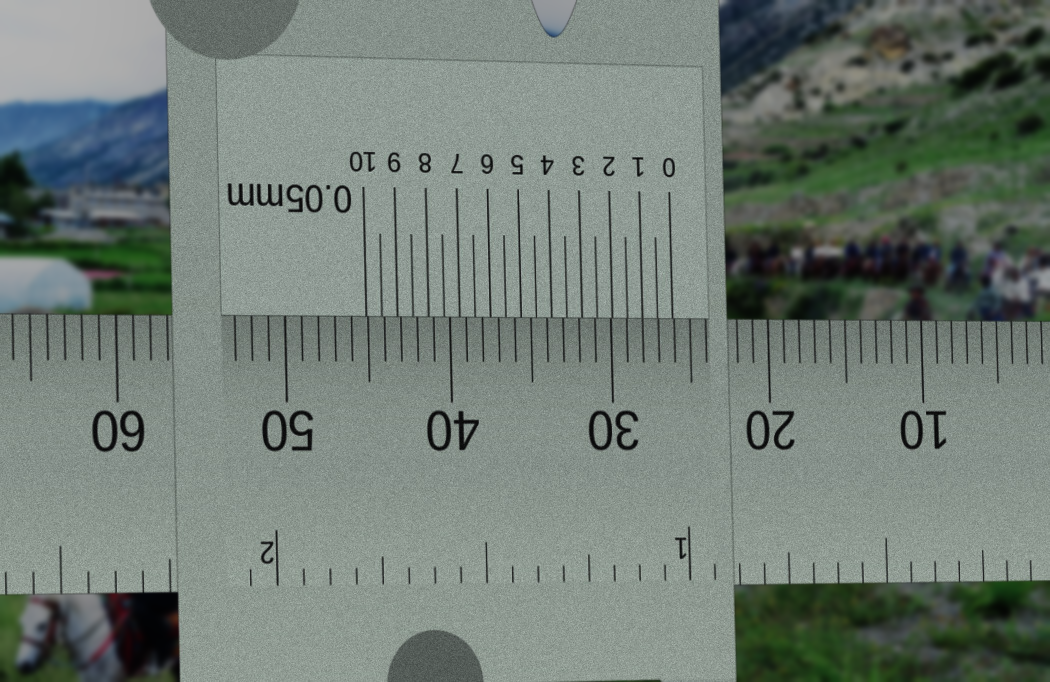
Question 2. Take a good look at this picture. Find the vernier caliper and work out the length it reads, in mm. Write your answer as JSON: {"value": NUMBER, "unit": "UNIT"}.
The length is {"value": 26.1, "unit": "mm"}
